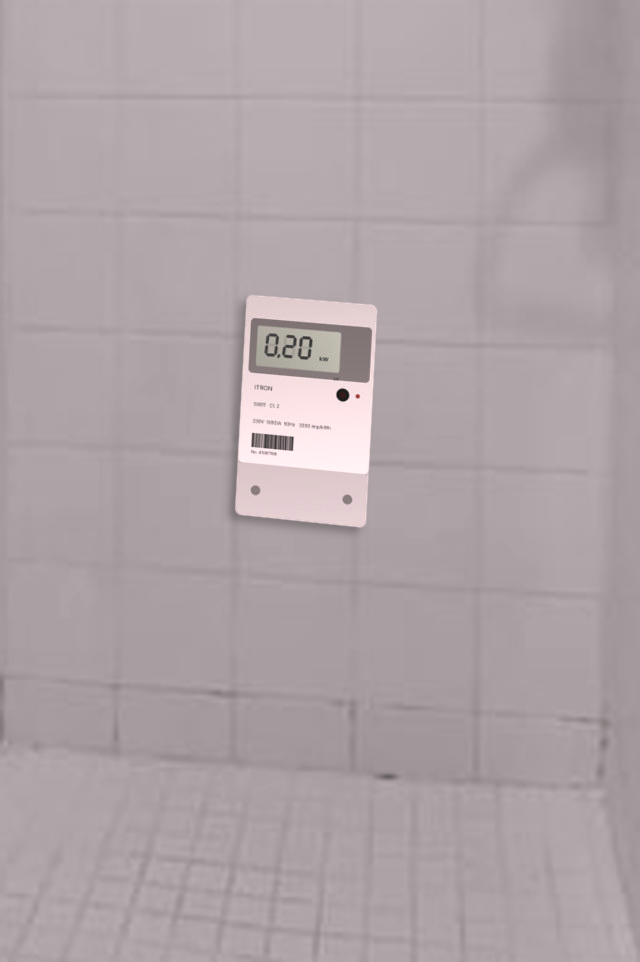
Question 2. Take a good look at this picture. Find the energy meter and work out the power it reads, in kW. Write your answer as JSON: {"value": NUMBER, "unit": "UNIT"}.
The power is {"value": 0.20, "unit": "kW"}
